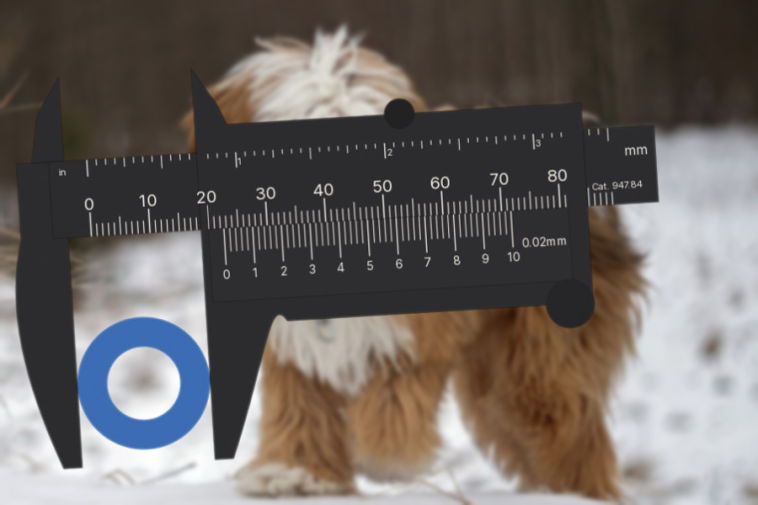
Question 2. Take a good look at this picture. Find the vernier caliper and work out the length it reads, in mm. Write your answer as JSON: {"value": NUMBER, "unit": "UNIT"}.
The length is {"value": 22.6, "unit": "mm"}
